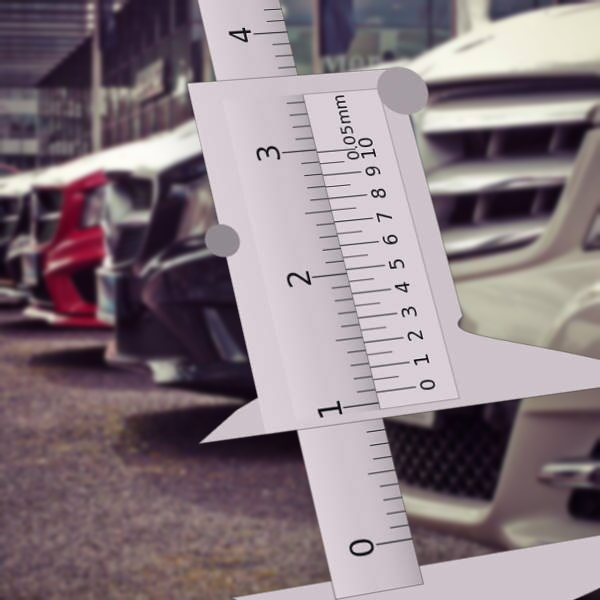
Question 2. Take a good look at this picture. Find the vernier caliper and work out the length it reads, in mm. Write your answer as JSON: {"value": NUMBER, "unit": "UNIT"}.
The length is {"value": 10.8, "unit": "mm"}
